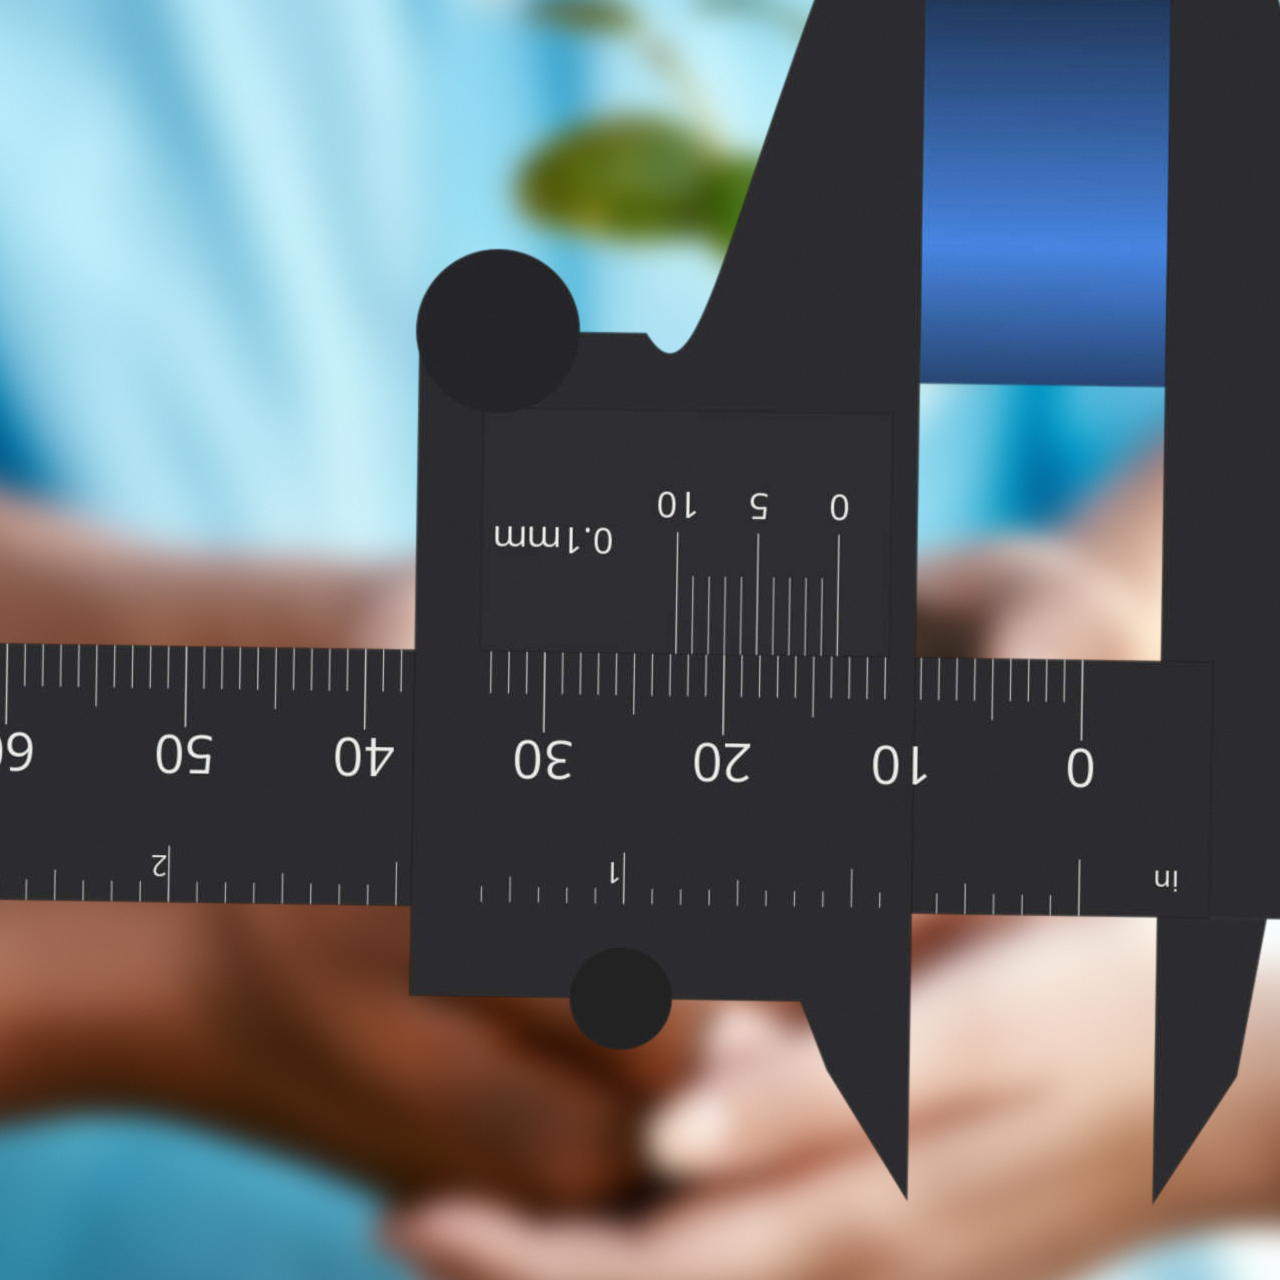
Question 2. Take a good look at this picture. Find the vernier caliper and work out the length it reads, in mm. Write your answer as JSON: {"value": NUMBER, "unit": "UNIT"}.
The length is {"value": 13.7, "unit": "mm"}
